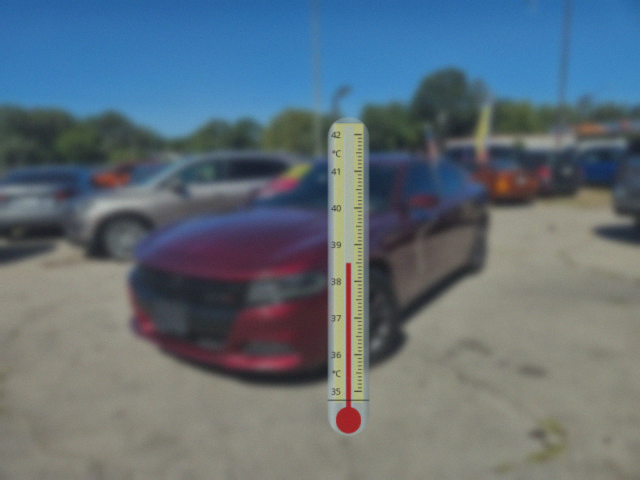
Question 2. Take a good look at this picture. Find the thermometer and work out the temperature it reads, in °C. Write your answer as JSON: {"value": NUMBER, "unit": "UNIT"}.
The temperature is {"value": 38.5, "unit": "°C"}
